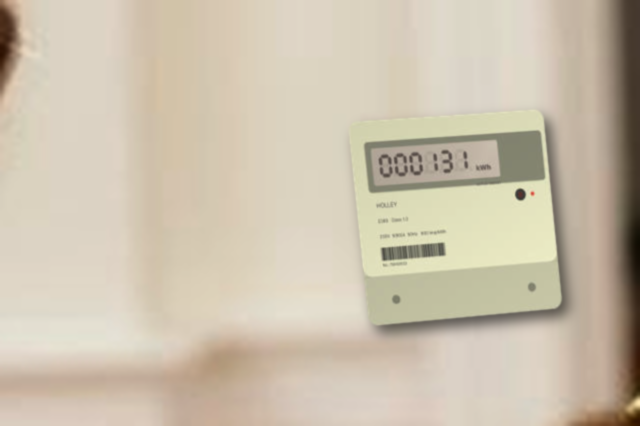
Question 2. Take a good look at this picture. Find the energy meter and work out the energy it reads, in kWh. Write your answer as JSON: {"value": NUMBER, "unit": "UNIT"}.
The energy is {"value": 131, "unit": "kWh"}
